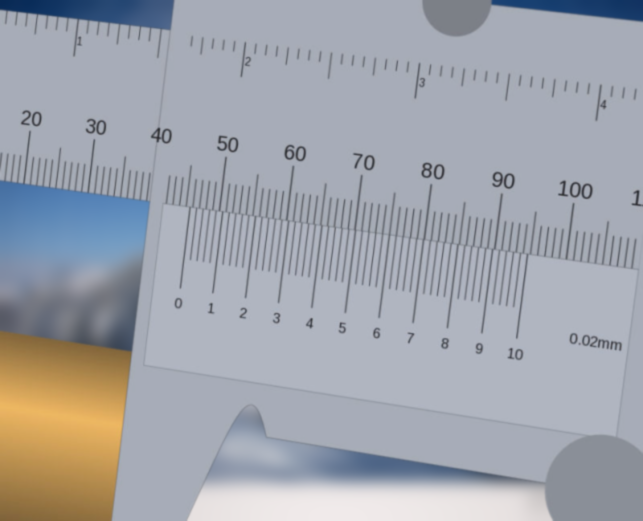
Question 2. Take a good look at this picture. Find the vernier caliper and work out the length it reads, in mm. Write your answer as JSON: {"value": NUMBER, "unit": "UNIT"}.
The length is {"value": 45.6, "unit": "mm"}
